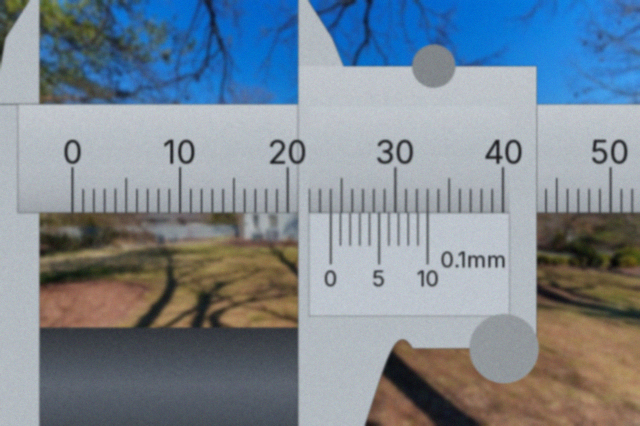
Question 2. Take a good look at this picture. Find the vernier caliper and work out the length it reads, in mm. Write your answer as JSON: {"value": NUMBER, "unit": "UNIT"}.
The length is {"value": 24.0, "unit": "mm"}
